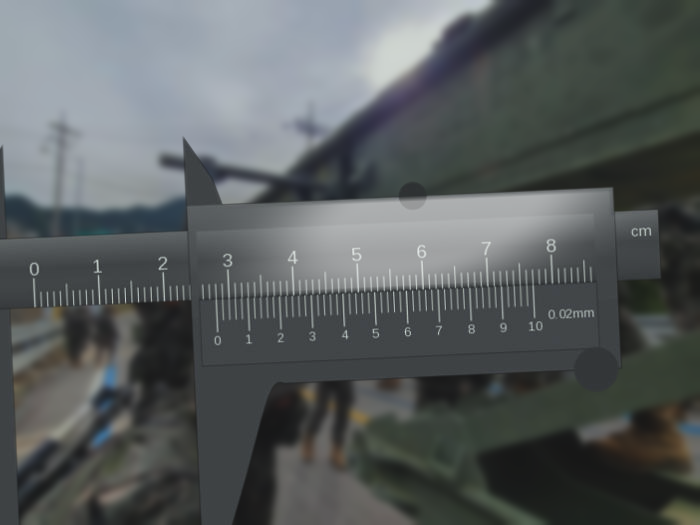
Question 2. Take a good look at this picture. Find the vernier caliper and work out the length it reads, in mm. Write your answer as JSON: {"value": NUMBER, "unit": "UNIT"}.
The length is {"value": 28.0, "unit": "mm"}
